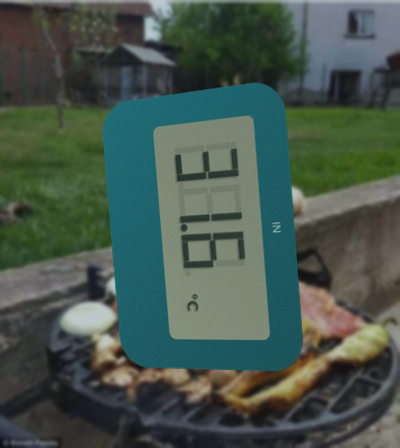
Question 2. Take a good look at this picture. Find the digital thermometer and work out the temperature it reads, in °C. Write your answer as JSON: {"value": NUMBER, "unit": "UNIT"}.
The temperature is {"value": 31.6, "unit": "°C"}
